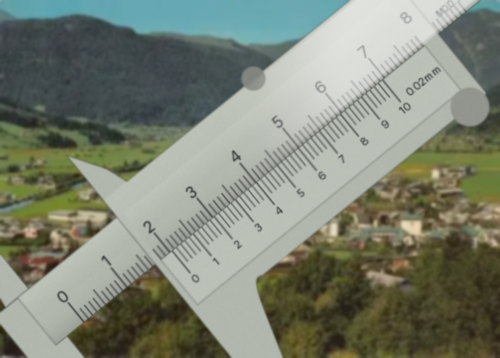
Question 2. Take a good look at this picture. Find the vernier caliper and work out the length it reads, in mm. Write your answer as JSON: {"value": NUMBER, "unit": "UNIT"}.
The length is {"value": 20.5, "unit": "mm"}
